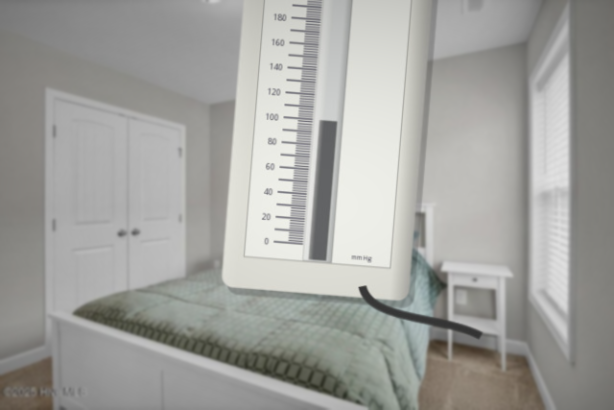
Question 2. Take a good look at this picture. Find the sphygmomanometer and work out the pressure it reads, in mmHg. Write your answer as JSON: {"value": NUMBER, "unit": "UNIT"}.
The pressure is {"value": 100, "unit": "mmHg"}
